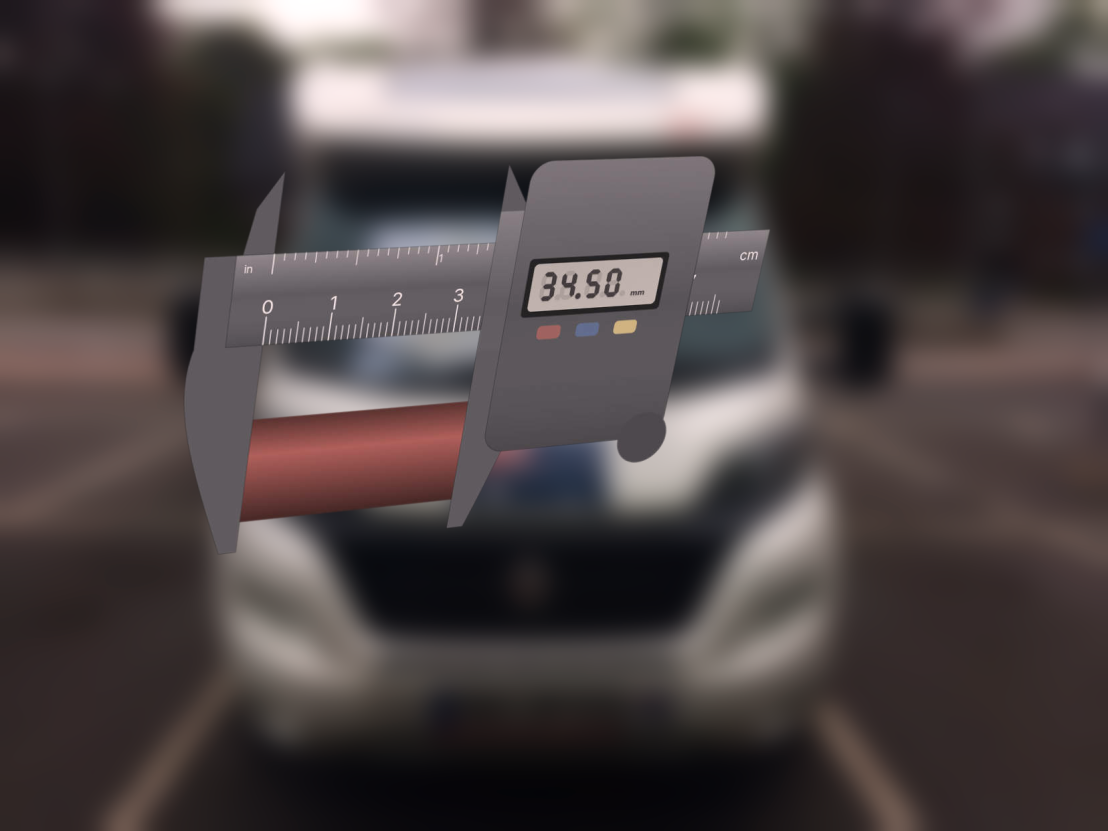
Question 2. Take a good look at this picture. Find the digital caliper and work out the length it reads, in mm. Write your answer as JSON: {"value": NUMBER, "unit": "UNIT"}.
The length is {"value": 34.50, "unit": "mm"}
